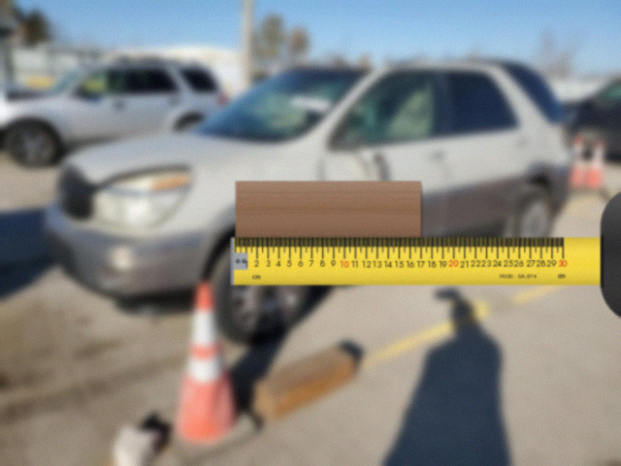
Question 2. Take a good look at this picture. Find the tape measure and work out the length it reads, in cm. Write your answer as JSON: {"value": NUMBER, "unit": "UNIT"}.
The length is {"value": 17, "unit": "cm"}
